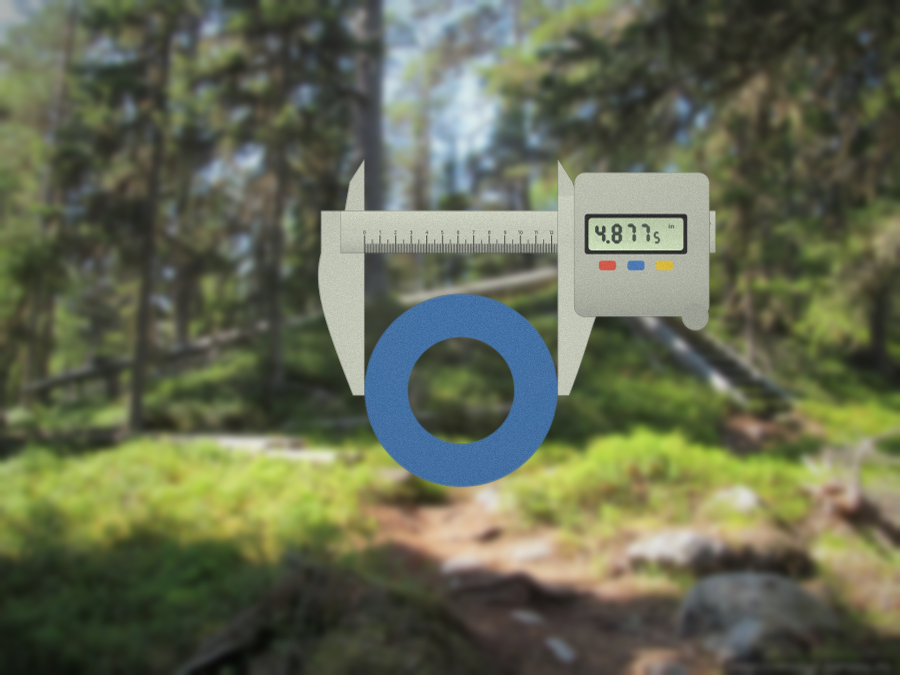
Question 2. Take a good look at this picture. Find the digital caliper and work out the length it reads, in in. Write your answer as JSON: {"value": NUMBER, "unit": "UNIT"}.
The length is {"value": 4.8775, "unit": "in"}
